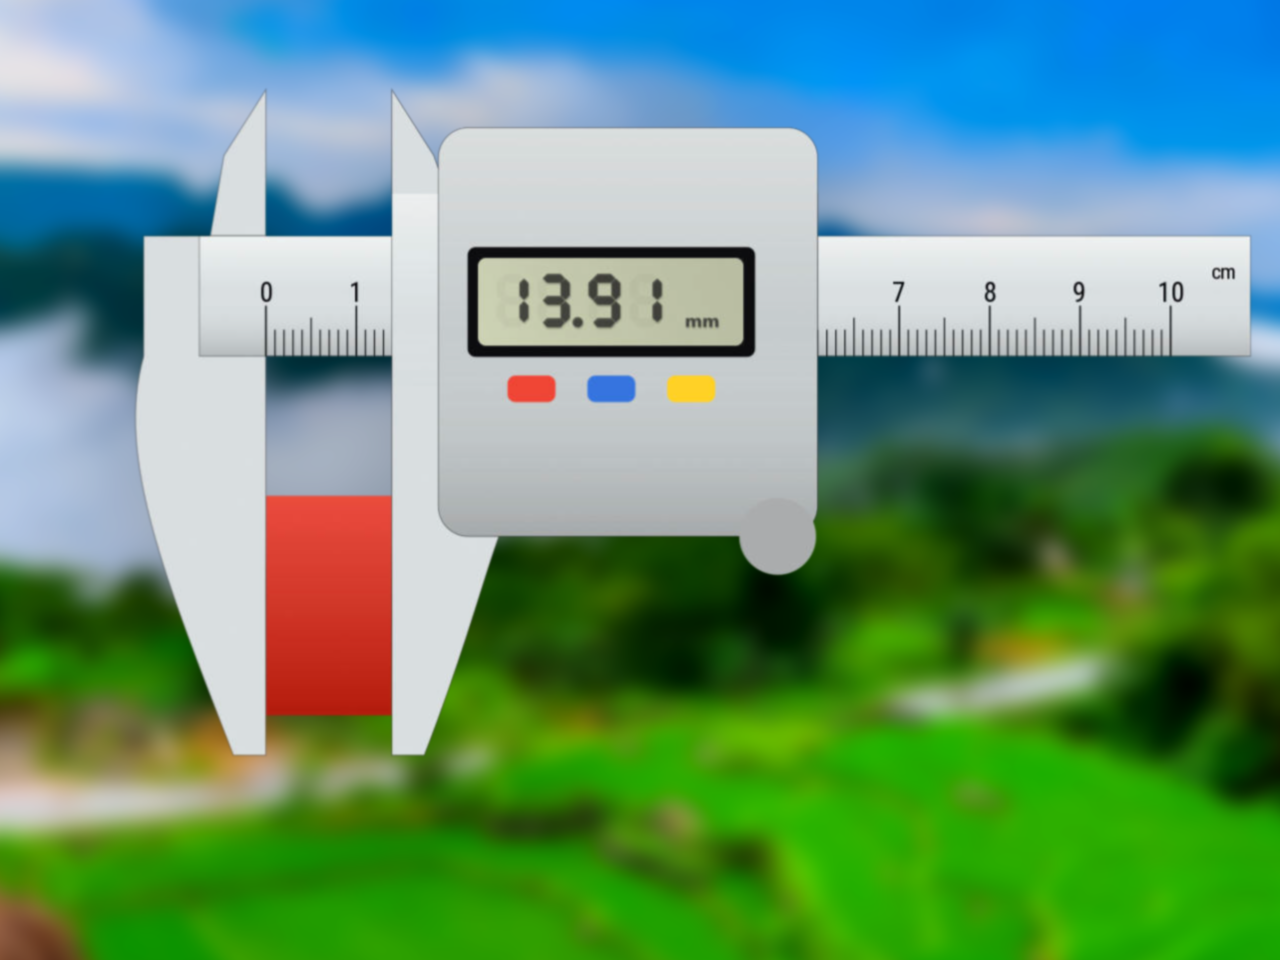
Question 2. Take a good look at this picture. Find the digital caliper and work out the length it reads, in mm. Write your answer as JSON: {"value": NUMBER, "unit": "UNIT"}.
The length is {"value": 13.91, "unit": "mm"}
